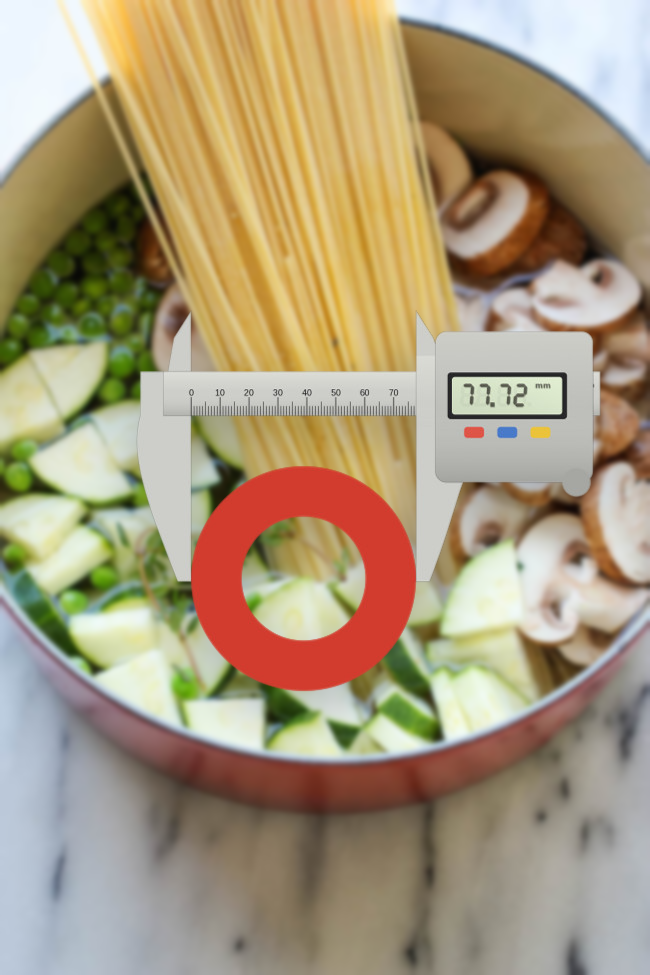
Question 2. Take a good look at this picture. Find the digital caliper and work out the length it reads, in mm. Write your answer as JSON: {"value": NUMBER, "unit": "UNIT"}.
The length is {"value": 77.72, "unit": "mm"}
